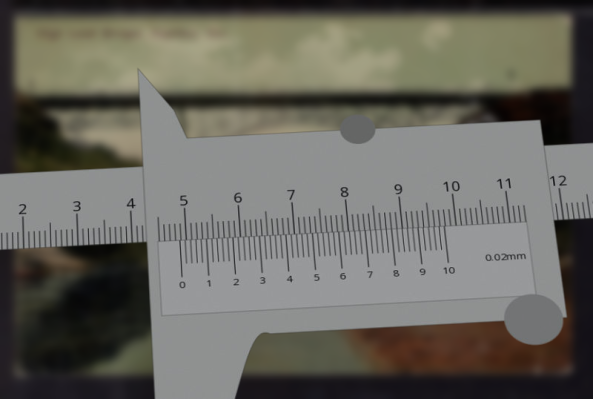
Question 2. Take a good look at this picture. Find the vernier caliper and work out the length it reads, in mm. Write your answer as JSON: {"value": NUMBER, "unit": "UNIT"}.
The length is {"value": 48.8, "unit": "mm"}
